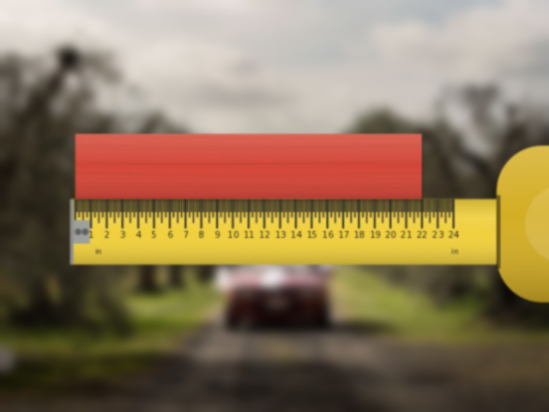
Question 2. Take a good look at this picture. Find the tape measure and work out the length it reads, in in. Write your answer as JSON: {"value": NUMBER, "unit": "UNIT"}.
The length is {"value": 22, "unit": "in"}
